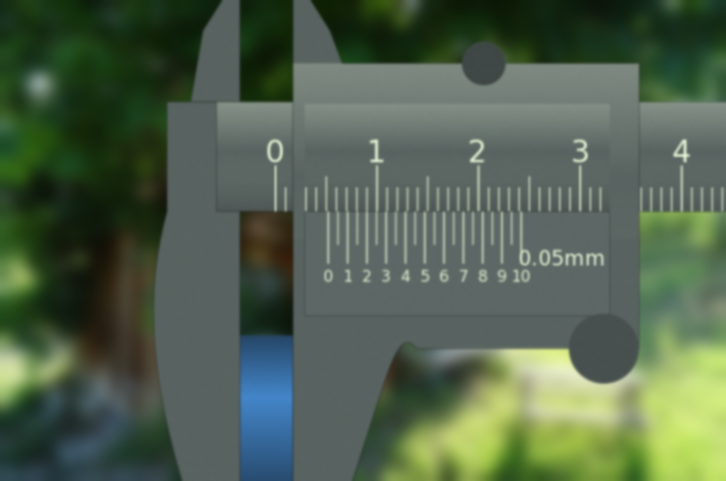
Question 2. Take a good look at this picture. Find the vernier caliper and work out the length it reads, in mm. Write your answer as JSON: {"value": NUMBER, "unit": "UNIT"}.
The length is {"value": 5.2, "unit": "mm"}
